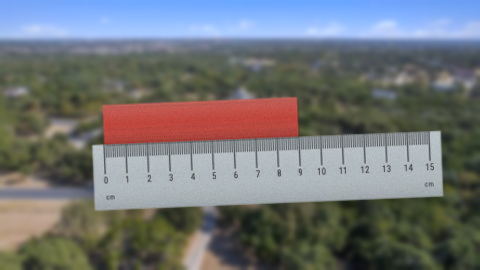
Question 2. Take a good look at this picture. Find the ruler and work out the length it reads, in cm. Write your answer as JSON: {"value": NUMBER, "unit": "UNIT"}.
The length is {"value": 9, "unit": "cm"}
